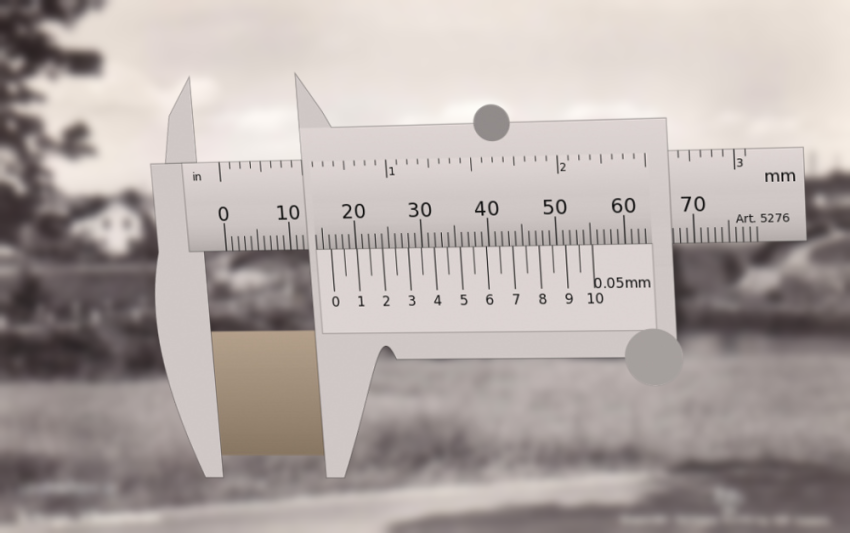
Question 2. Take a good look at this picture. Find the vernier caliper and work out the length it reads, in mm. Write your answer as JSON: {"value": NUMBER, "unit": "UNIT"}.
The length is {"value": 16.2, "unit": "mm"}
